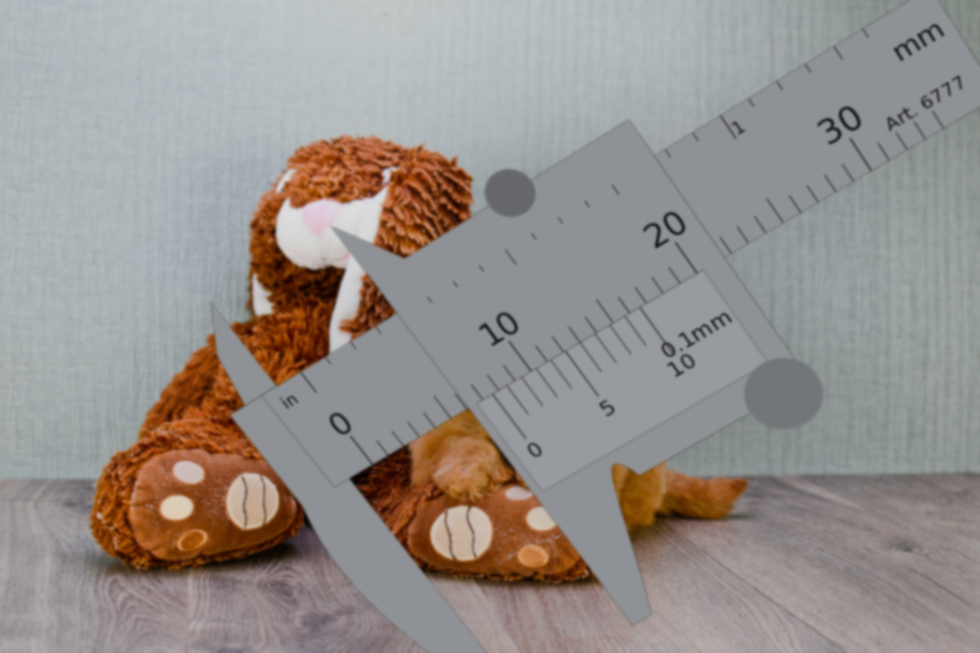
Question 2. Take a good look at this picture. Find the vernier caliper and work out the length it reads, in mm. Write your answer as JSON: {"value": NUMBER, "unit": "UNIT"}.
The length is {"value": 7.6, "unit": "mm"}
